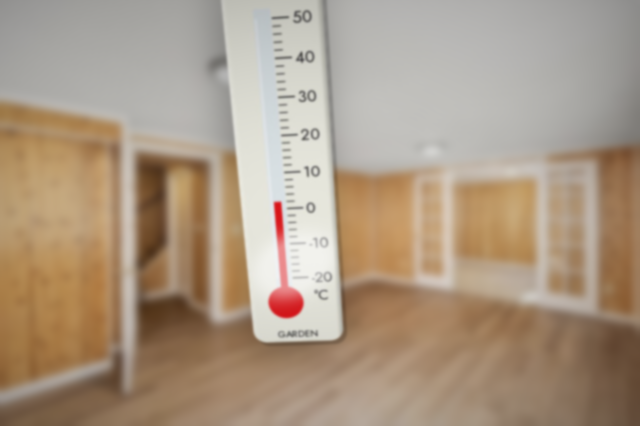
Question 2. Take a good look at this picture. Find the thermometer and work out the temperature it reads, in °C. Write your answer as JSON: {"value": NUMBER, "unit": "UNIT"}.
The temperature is {"value": 2, "unit": "°C"}
